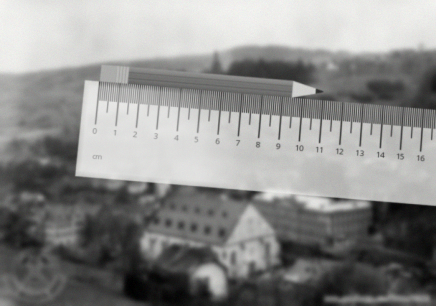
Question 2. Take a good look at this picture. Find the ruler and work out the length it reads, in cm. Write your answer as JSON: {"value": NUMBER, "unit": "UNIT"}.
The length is {"value": 11, "unit": "cm"}
